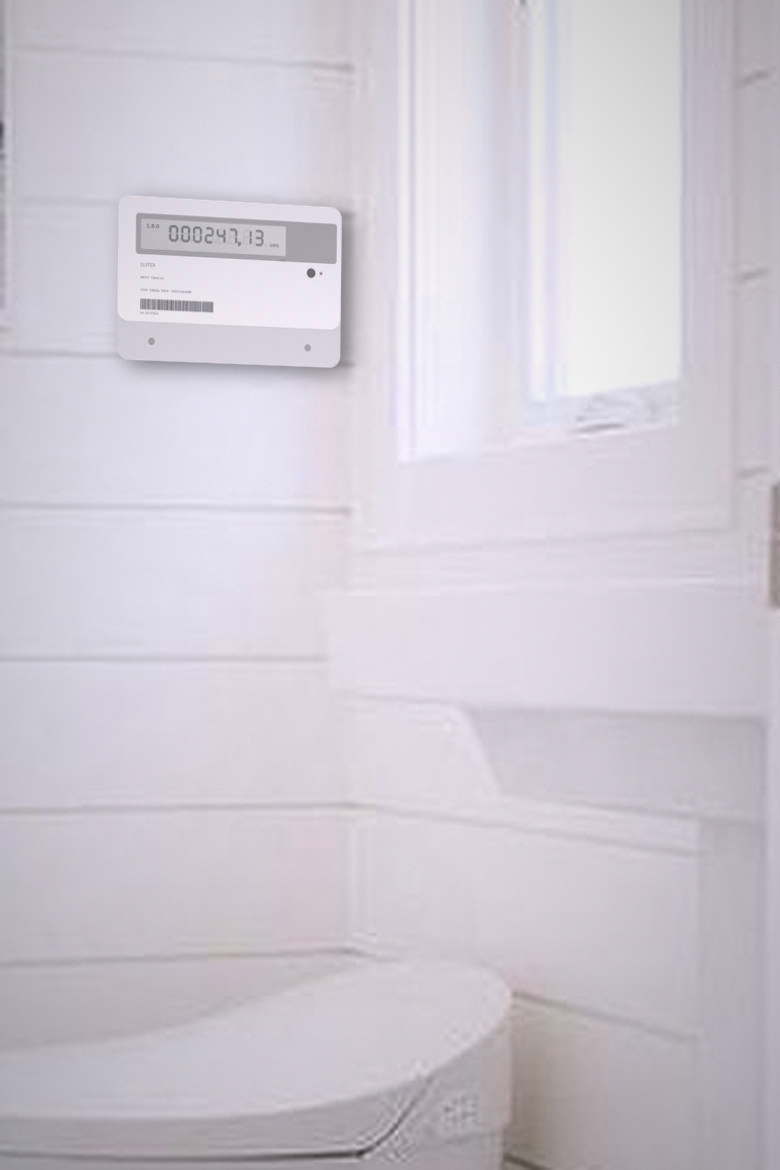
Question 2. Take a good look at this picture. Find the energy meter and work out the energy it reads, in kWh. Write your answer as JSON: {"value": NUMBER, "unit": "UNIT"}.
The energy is {"value": 247.13, "unit": "kWh"}
